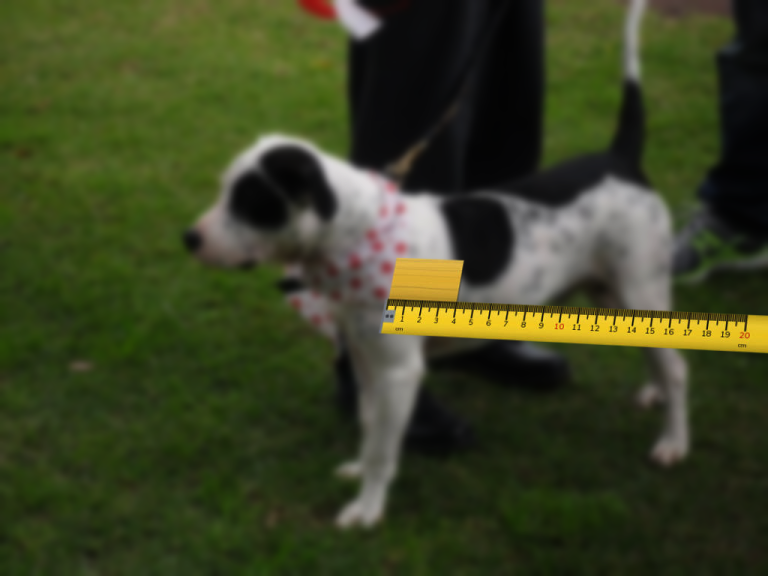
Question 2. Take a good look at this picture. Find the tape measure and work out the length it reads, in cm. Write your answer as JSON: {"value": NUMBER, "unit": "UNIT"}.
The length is {"value": 4, "unit": "cm"}
